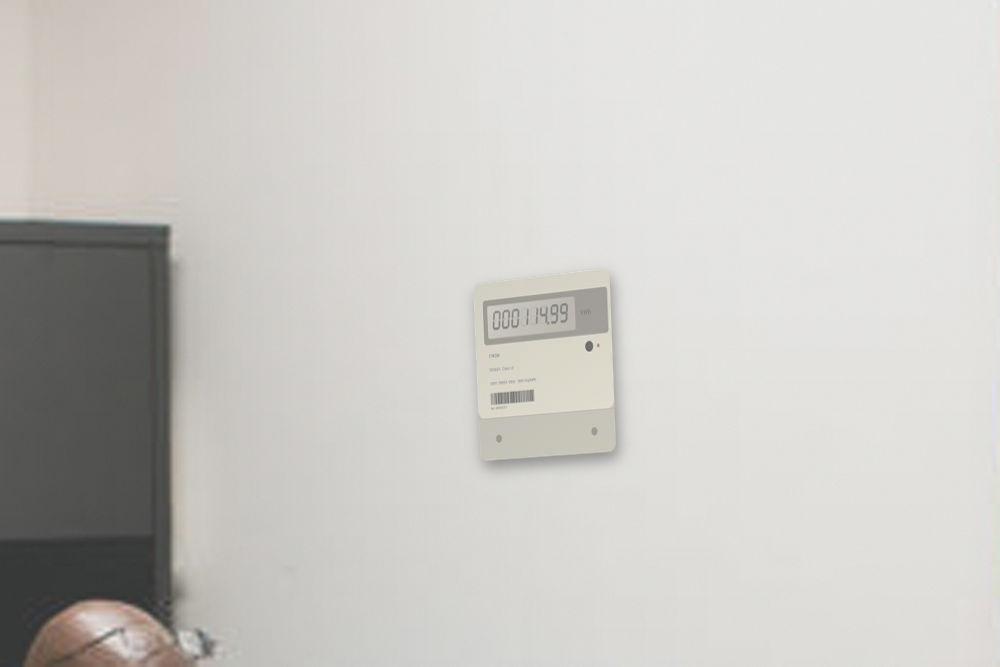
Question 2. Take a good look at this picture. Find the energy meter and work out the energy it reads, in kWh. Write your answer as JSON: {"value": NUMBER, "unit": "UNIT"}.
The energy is {"value": 114.99, "unit": "kWh"}
